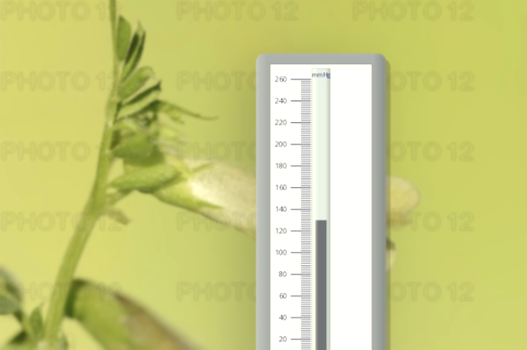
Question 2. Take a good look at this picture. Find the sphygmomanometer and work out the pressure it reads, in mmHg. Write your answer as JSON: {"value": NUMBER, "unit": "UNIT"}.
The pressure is {"value": 130, "unit": "mmHg"}
